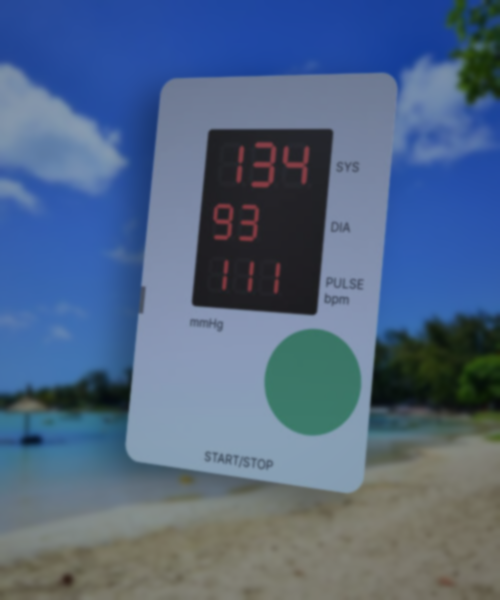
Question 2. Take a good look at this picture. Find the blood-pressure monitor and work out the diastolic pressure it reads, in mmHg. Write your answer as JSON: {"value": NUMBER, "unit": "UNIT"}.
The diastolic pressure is {"value": 93, "unit": "mmHg"}
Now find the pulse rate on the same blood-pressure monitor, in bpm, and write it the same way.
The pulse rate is {"value": 111, "unit": "bpm"}
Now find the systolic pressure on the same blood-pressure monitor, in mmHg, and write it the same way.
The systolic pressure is {"value": 134, "unit": "mmHg"}
